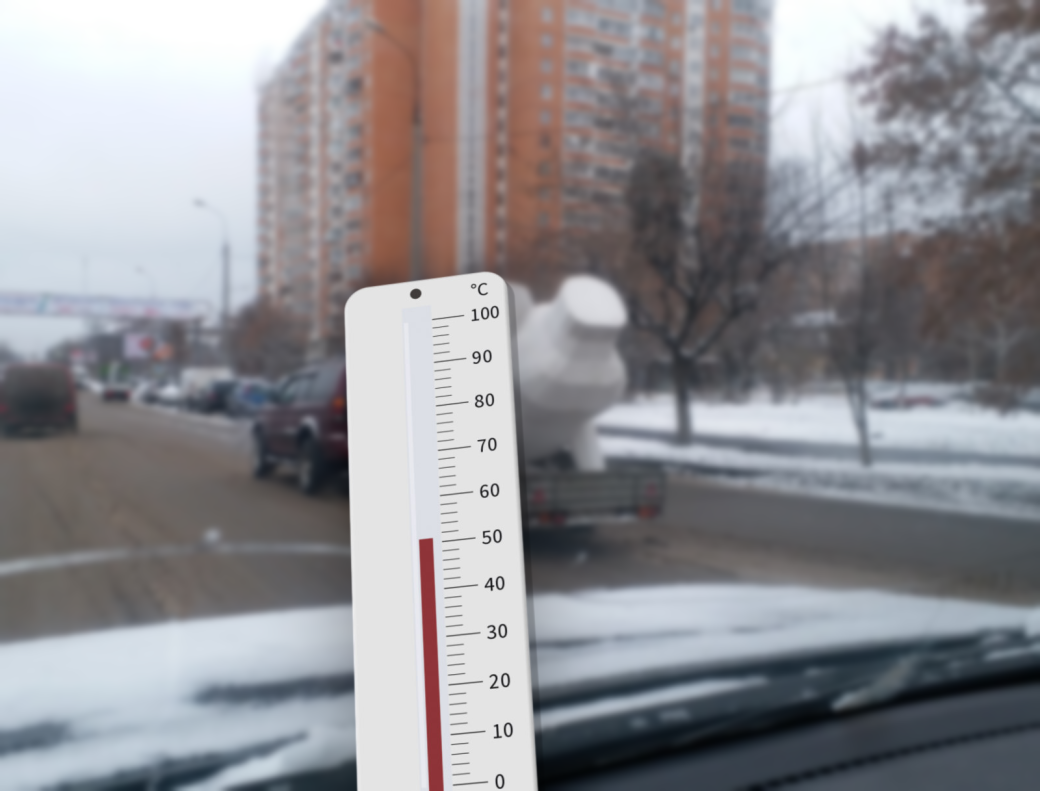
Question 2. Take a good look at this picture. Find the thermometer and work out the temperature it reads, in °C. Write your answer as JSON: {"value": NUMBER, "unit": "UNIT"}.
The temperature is {"value": 51, "unit": "°C"}
